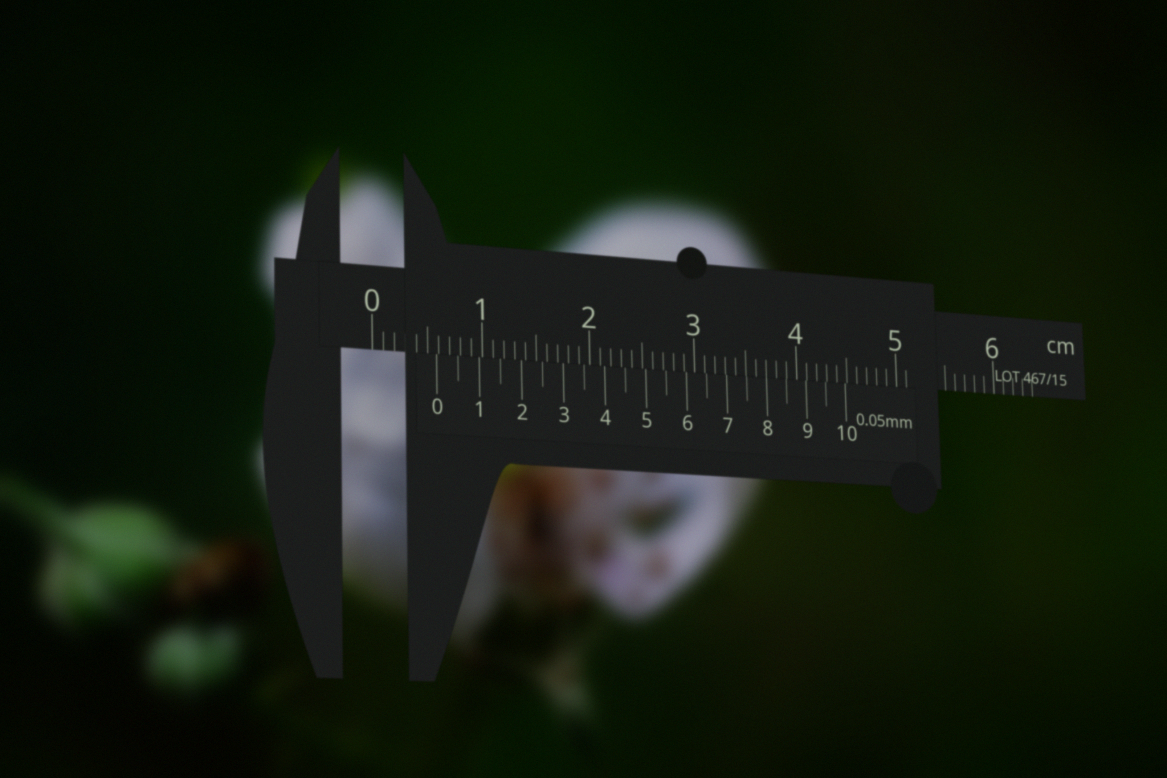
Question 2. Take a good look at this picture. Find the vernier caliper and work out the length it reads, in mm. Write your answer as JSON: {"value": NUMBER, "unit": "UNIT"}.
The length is {"value": 5.8, "unit": "mm"}
